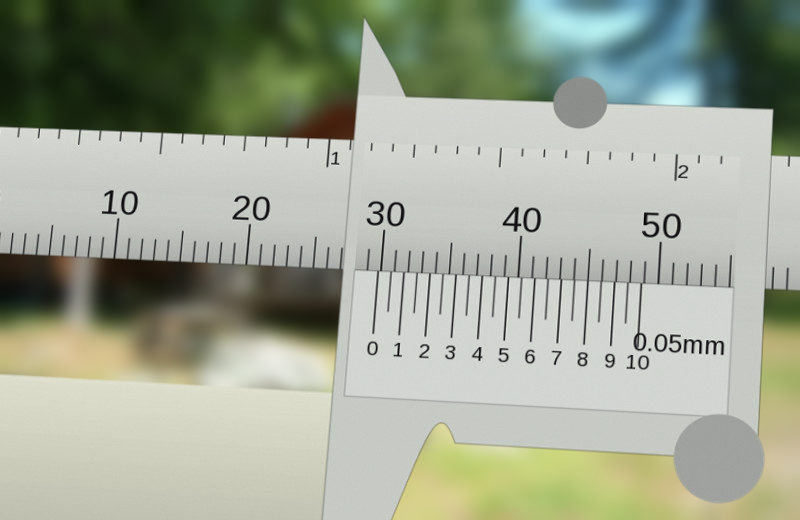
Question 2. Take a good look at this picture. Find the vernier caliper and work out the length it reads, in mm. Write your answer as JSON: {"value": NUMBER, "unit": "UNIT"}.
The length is {"value": 29.8, "unit": "mm"}
